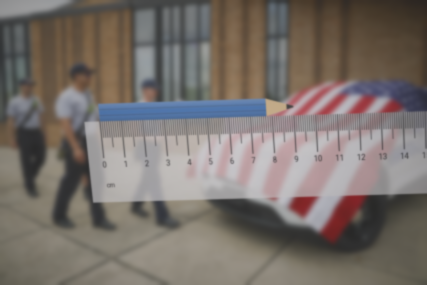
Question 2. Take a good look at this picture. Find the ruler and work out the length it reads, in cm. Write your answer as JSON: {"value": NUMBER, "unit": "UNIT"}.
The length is {"value": 9, "unit": "cm"}
